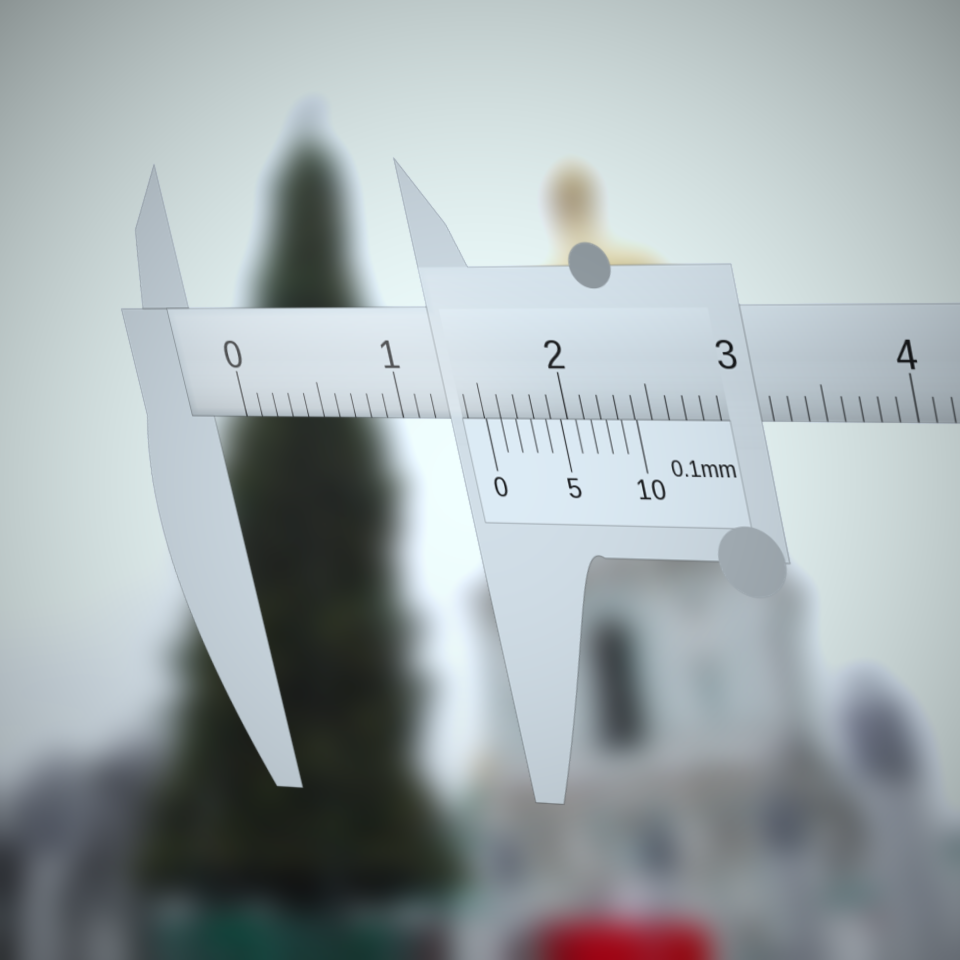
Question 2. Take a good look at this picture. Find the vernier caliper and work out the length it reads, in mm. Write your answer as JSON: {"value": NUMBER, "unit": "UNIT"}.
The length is {"value": 15.1, "unit": "mm"}
